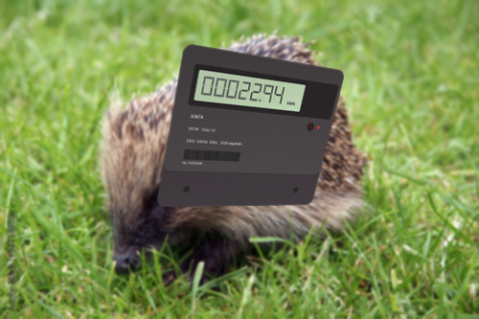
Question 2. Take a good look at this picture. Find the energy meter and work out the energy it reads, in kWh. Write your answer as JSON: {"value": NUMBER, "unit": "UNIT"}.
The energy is {"value": 22.94, "unit": "kWh"}
